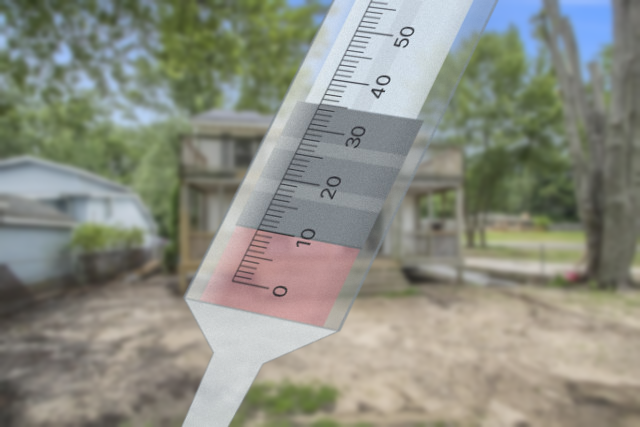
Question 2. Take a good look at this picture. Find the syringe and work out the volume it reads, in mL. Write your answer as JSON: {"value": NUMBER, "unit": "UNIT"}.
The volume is {"value": 10, "unit": "mL"}
